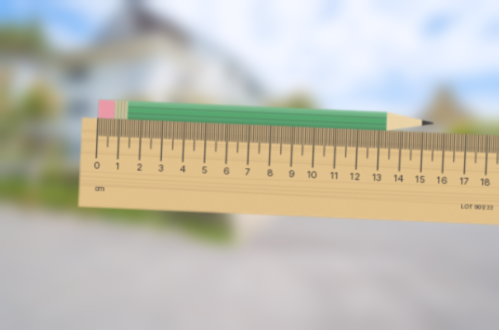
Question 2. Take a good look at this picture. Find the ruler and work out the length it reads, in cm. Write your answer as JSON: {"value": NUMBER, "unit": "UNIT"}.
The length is {"value": 15.5, "unit": "cm"}
